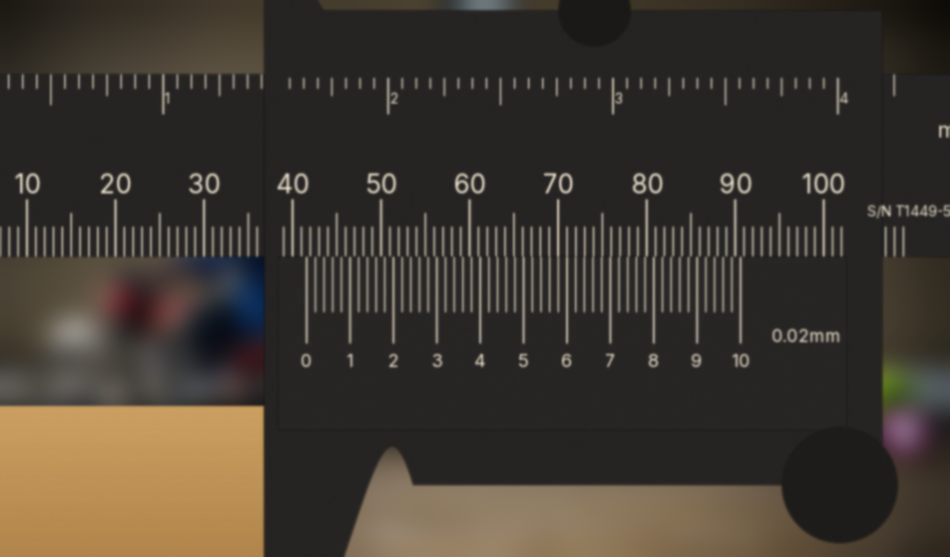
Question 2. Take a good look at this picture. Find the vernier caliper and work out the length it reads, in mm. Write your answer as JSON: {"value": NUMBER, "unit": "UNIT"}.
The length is {"value": 41.6, "unit": "mm"}
